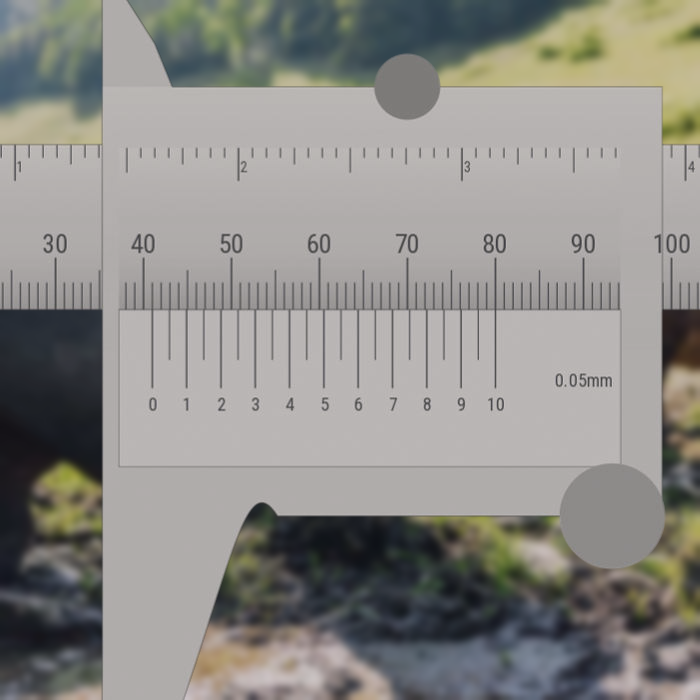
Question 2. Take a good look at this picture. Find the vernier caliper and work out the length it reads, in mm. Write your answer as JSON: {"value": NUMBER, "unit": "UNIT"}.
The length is {"value": 41.0, "unit": "mm"}
